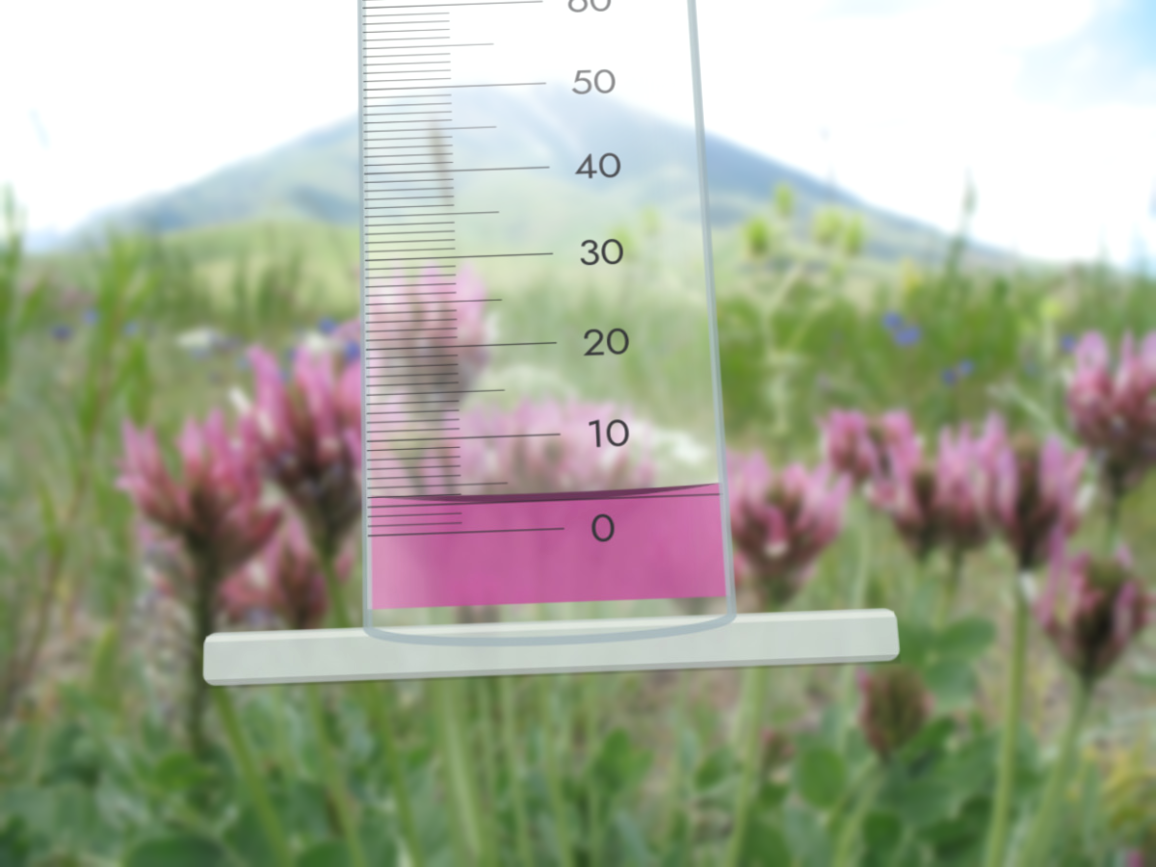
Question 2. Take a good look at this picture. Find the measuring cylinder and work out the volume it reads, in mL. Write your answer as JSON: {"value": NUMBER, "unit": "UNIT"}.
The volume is {"value": 3, "unit": "mL"}
